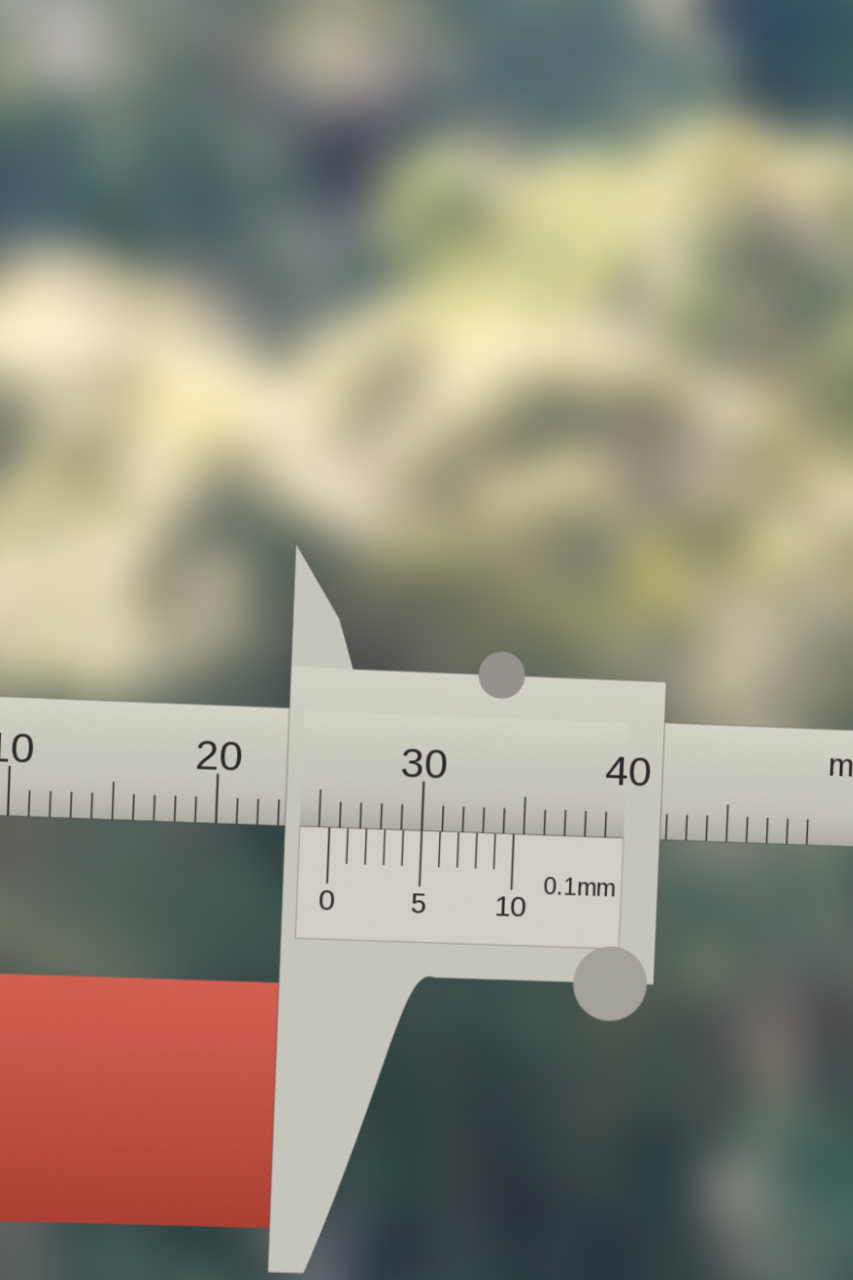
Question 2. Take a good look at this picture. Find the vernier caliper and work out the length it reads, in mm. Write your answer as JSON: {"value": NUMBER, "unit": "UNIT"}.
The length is {"value": 25.5, "unit": "mm"}
